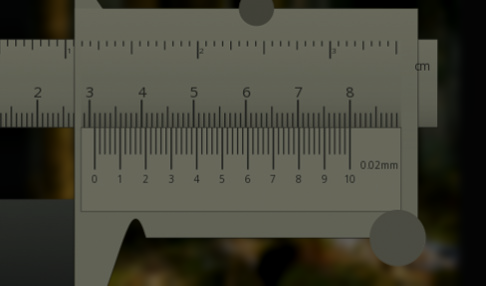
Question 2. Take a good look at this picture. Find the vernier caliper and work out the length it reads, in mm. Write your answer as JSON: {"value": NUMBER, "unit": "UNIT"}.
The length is {"value": 31.0, "unit": "mm"}
